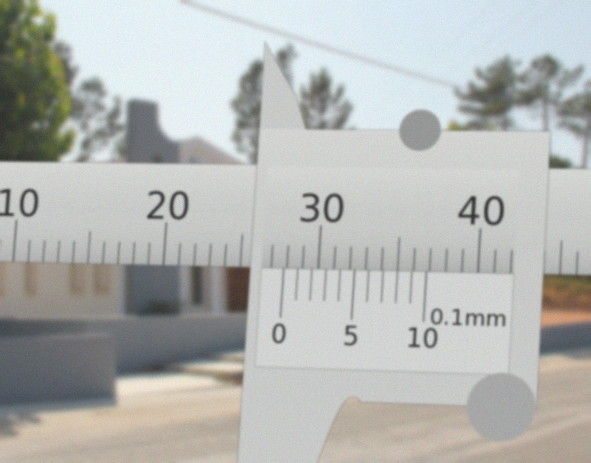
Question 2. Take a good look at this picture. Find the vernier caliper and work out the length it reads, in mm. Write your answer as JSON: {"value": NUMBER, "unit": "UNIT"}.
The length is {"value": 27.8, "unit": "mm"}
